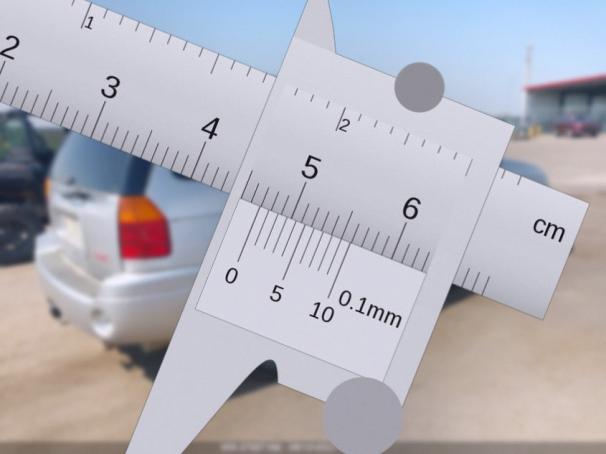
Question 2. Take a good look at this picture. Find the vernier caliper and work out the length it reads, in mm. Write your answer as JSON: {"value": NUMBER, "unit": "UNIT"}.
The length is {"value": 46.9, "unit": "mm"}
